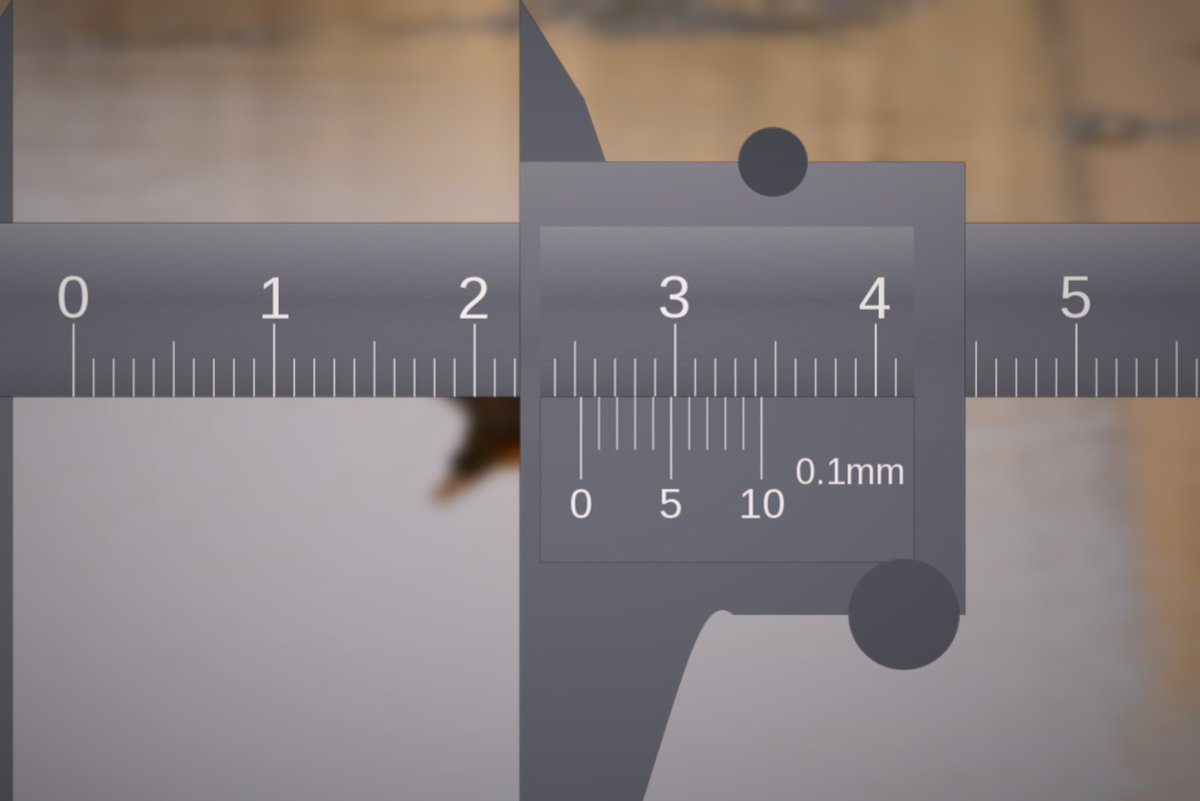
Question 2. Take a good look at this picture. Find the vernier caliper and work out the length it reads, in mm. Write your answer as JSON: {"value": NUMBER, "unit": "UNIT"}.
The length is {"value": 25.3, "unit": "mm"}
